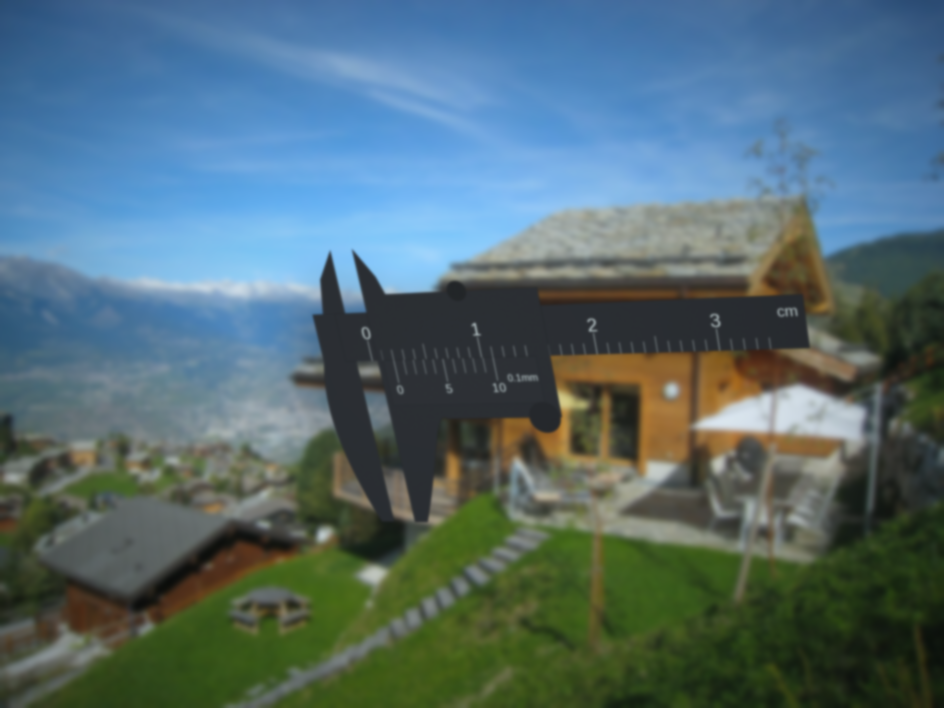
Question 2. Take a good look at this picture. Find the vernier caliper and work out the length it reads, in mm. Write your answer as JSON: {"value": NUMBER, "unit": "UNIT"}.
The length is {"value": 2.0, "unit": "mm"}
